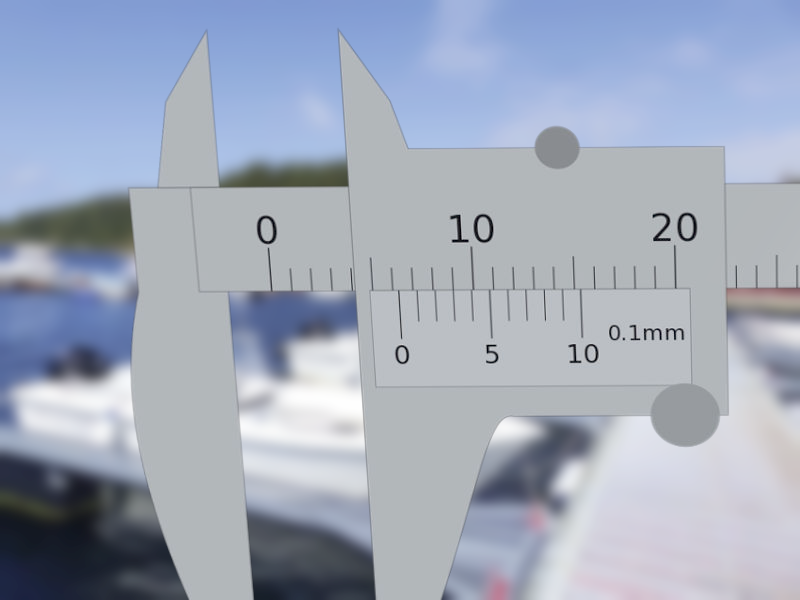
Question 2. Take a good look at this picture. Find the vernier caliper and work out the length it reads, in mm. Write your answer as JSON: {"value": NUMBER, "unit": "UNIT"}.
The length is {"value": 6.3, "unit": "mm"}
